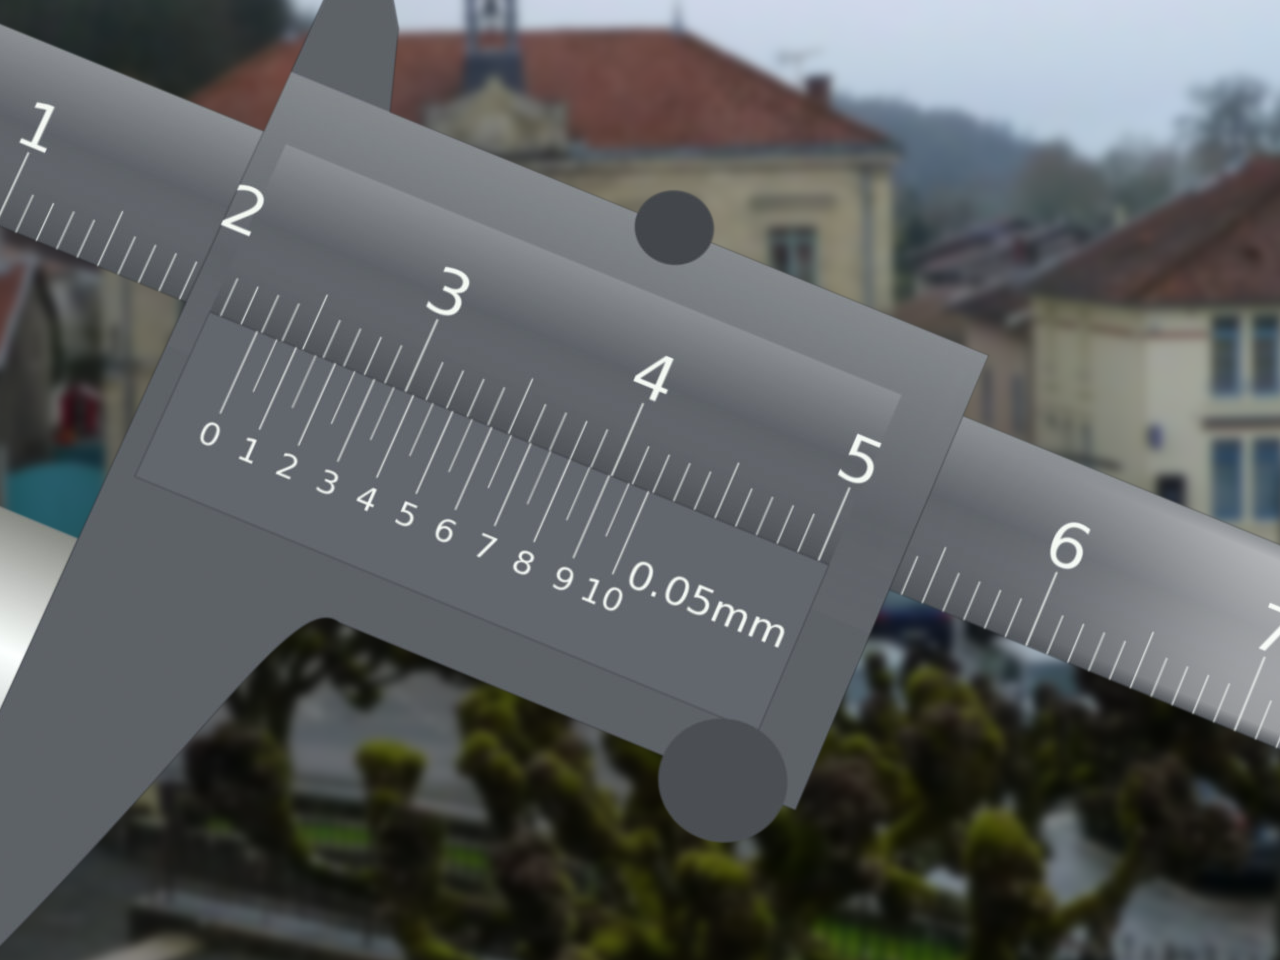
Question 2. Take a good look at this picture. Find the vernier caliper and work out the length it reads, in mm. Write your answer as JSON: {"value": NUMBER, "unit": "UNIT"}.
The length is {"value": 22.8, "unit": "mm"}
